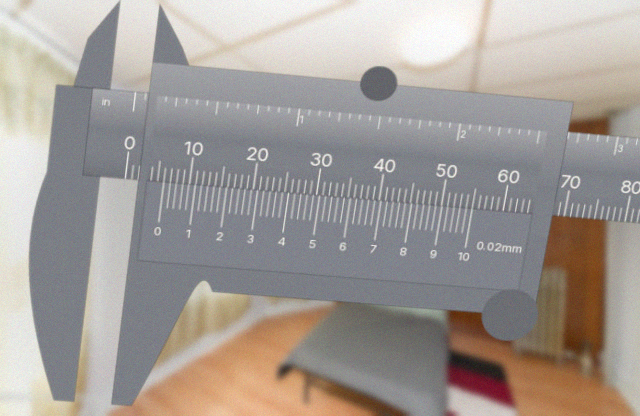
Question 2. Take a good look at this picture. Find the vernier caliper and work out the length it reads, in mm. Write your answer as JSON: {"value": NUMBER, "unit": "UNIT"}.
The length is {"value": 6.0, "unit": "mm"}
